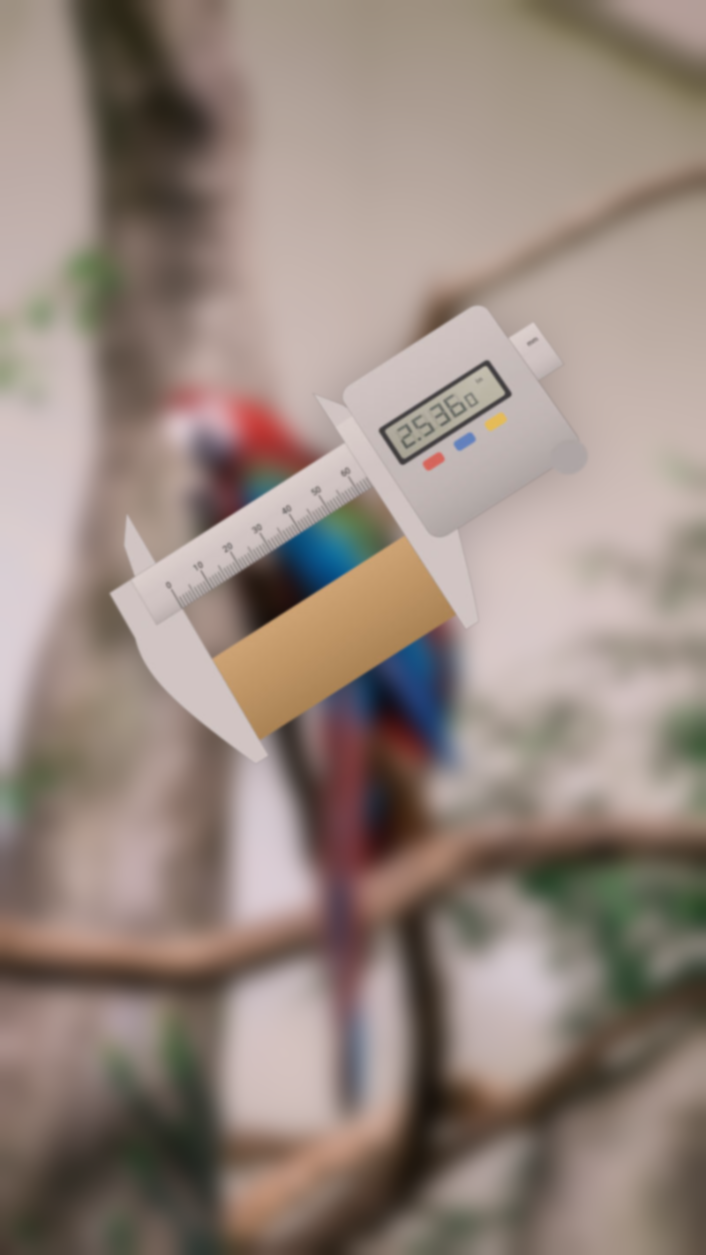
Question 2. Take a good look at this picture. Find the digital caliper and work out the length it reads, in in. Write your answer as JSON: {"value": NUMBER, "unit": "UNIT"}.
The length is {"value": 2.5360, "unit": "in"}
